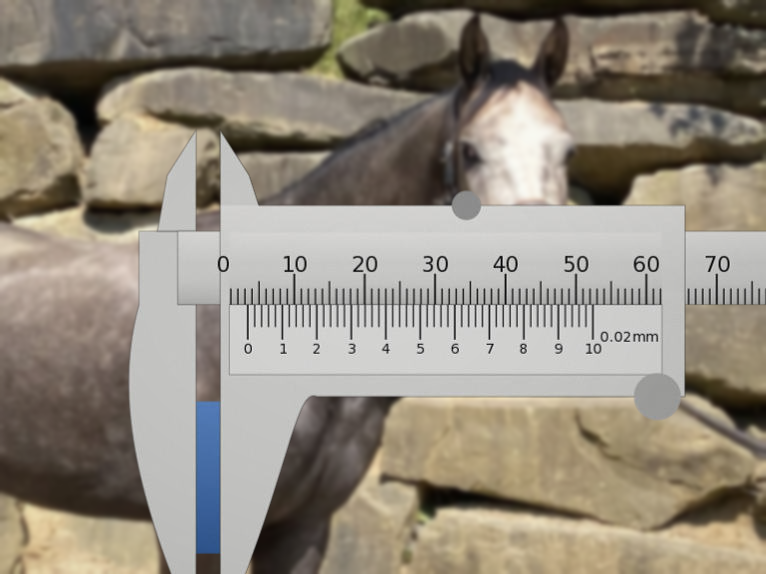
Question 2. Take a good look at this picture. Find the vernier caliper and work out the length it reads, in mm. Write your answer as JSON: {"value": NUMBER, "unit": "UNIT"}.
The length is {"value": 3.4, "unit": "mm"}
